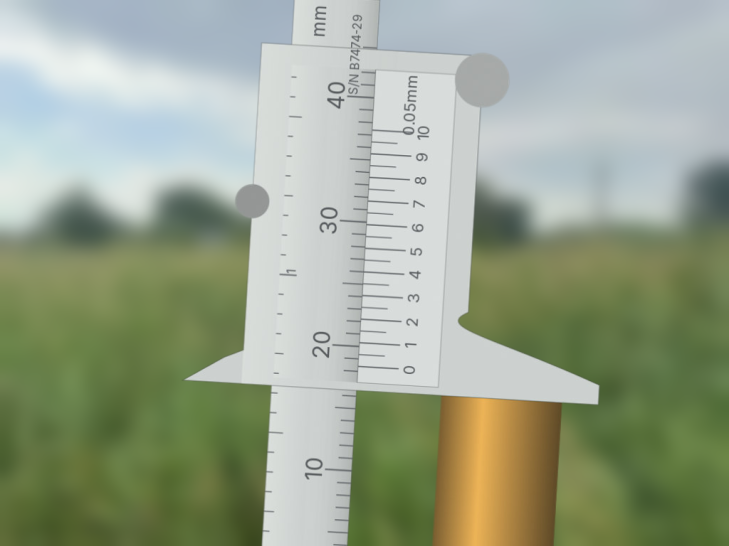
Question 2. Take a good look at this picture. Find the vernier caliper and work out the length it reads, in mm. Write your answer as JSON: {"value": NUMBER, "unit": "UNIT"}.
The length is {"value": 18.4, "unit": "mm"}
